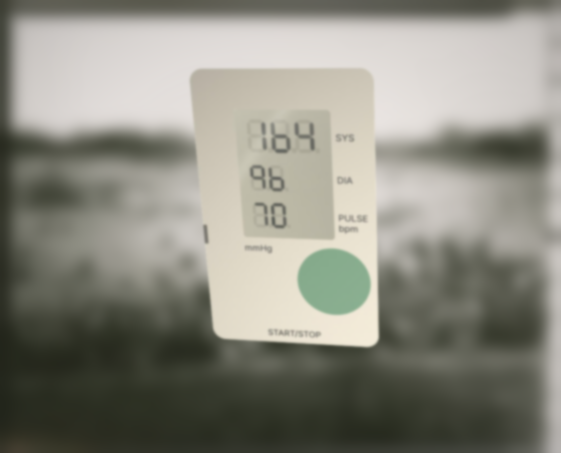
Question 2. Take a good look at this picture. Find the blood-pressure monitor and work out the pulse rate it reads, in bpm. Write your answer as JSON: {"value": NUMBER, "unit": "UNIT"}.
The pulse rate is {"value": 70, "unit": "bpm"}
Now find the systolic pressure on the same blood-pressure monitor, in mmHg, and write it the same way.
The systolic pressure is {"value": 164, "unit": "mmHg"}
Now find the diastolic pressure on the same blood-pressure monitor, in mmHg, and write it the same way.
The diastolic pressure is {"value": 96, "unit": "mmHg"}
